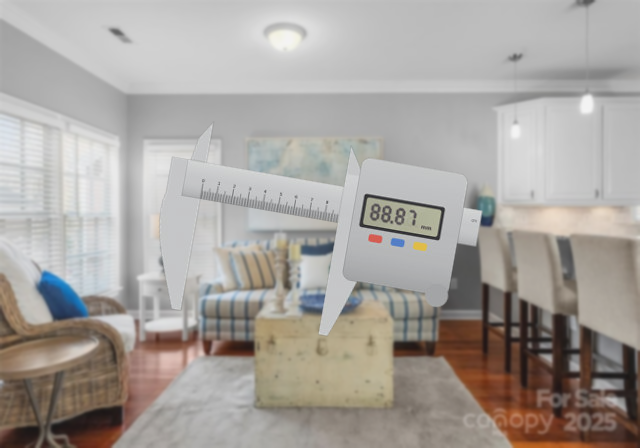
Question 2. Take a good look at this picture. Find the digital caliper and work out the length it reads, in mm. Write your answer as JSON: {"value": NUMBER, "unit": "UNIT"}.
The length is {"value": 88.87, "unit": "mm"}
